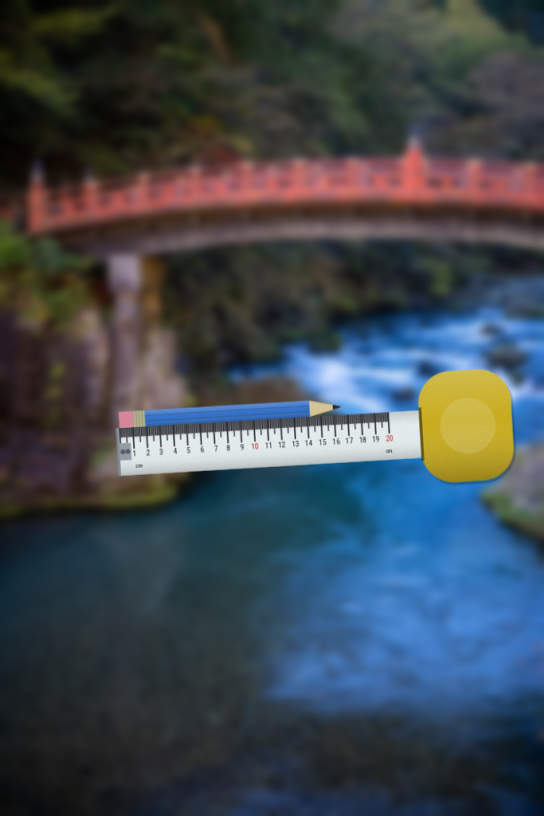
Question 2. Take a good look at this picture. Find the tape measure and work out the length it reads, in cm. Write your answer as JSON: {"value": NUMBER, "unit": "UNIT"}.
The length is {"value": 16.5, "unit": "cm"}
